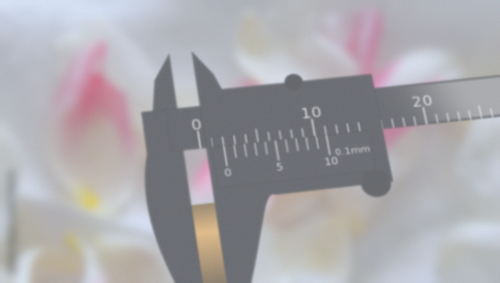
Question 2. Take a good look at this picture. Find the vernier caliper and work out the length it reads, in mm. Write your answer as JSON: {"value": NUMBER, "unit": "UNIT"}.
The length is {"value": 2.0, "unit": "mm"}
